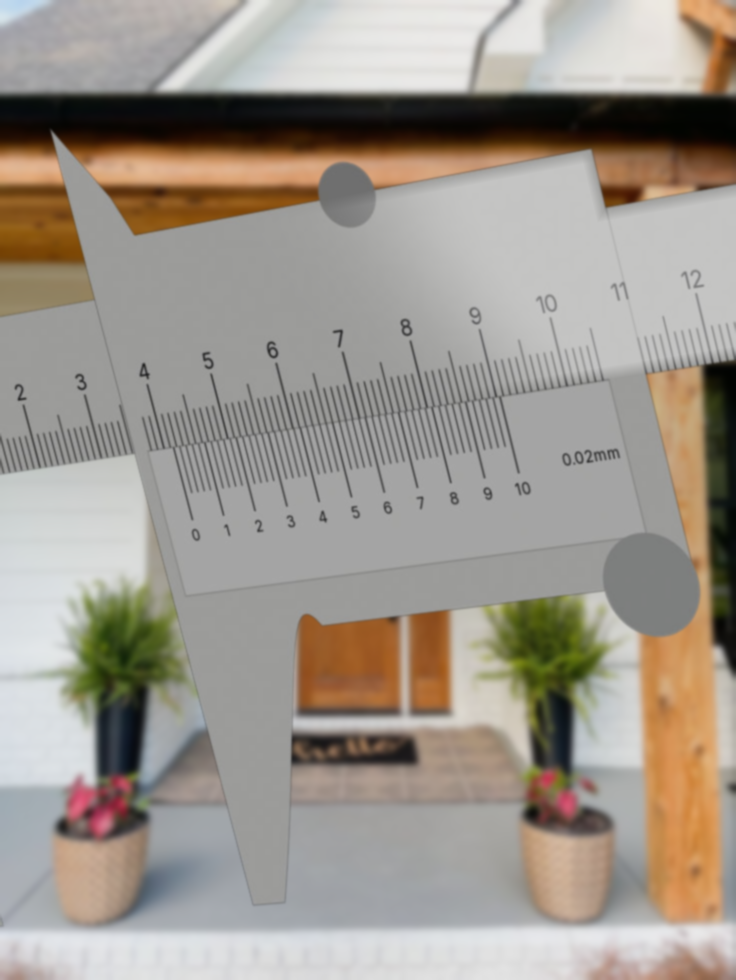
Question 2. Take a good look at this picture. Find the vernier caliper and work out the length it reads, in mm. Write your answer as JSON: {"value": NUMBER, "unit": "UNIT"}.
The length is {"value": 41.5, "unit": "mm"}
